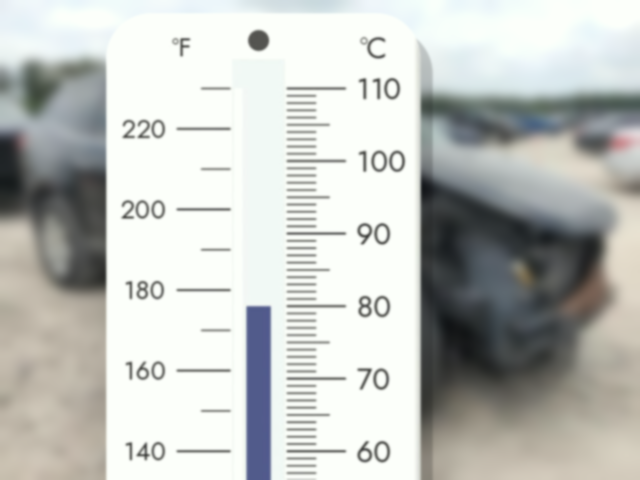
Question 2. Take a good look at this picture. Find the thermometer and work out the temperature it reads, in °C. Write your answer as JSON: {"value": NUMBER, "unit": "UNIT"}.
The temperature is {"value": 80, "unit": "°C"}
